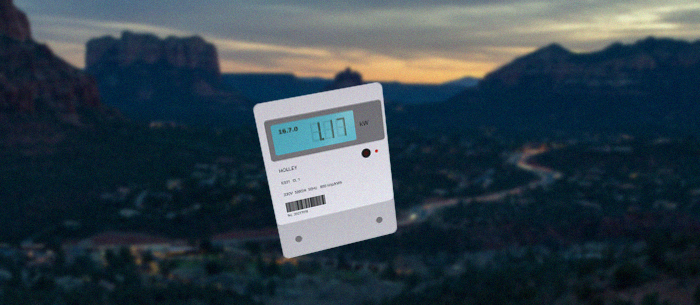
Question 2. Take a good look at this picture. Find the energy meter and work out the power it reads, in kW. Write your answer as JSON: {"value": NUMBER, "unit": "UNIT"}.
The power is {"value": 1.17, "unit": "kW"}
